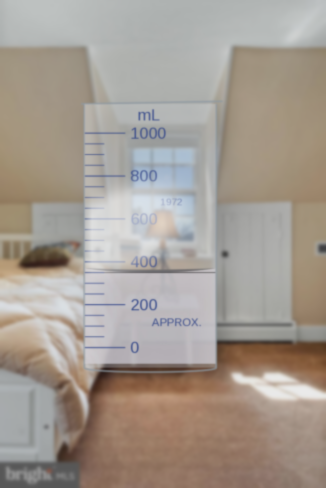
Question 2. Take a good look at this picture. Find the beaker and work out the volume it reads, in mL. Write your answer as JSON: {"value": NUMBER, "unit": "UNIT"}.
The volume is {"value": 350, "unit": "mL"}
